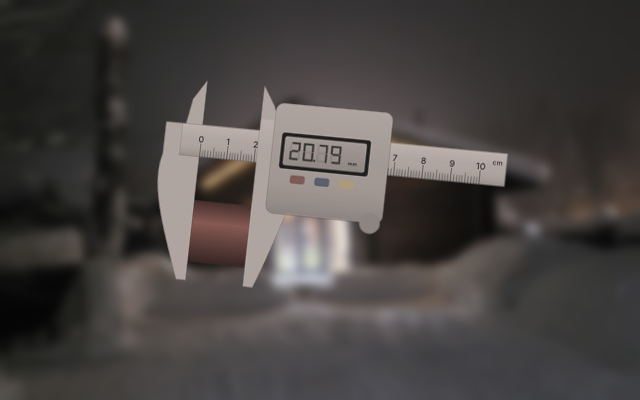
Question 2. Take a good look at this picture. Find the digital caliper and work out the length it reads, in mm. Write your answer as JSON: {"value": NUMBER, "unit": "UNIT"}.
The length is {"value": 20.79, "unit": "mm"}
